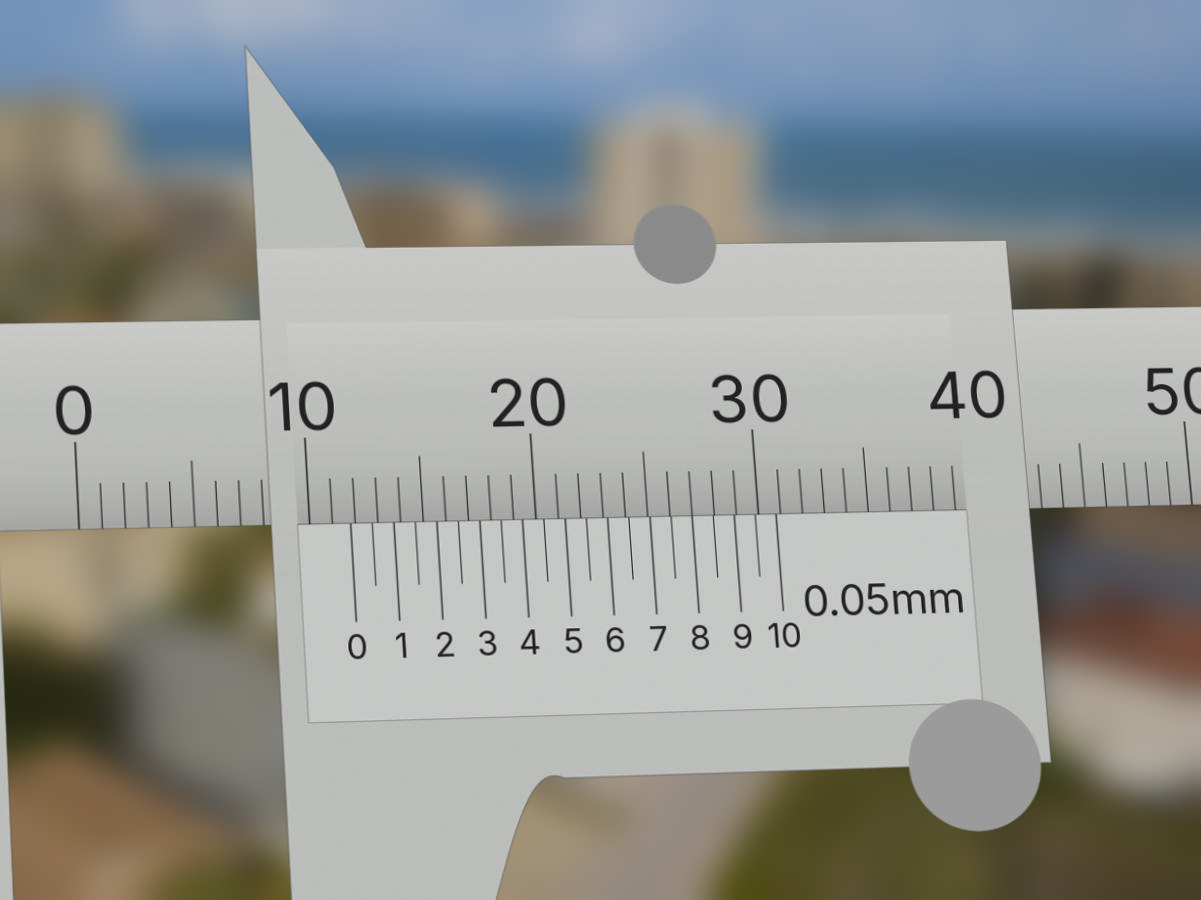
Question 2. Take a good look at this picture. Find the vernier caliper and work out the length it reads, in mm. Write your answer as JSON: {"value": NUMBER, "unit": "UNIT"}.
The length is {"value": 11.8, "unit": "mm"}
